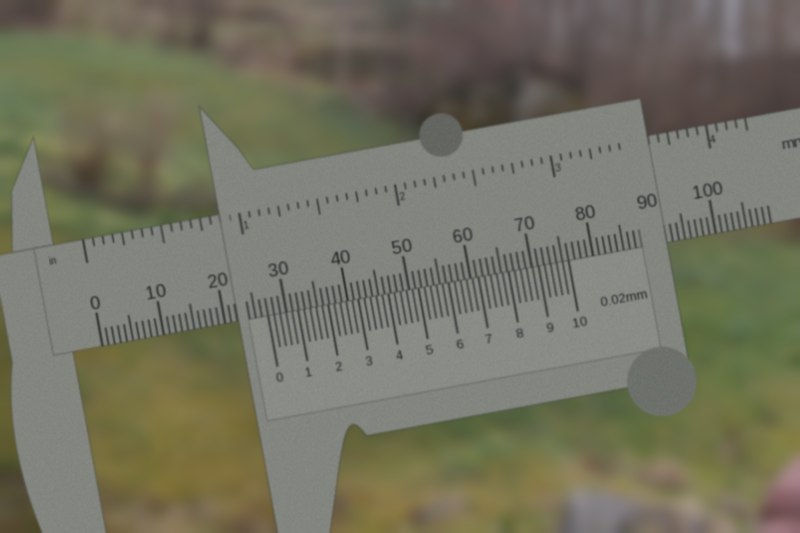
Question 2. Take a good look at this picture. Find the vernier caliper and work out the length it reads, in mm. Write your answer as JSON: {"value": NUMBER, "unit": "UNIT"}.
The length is {"value": 27.0, "unit": "mm"}
